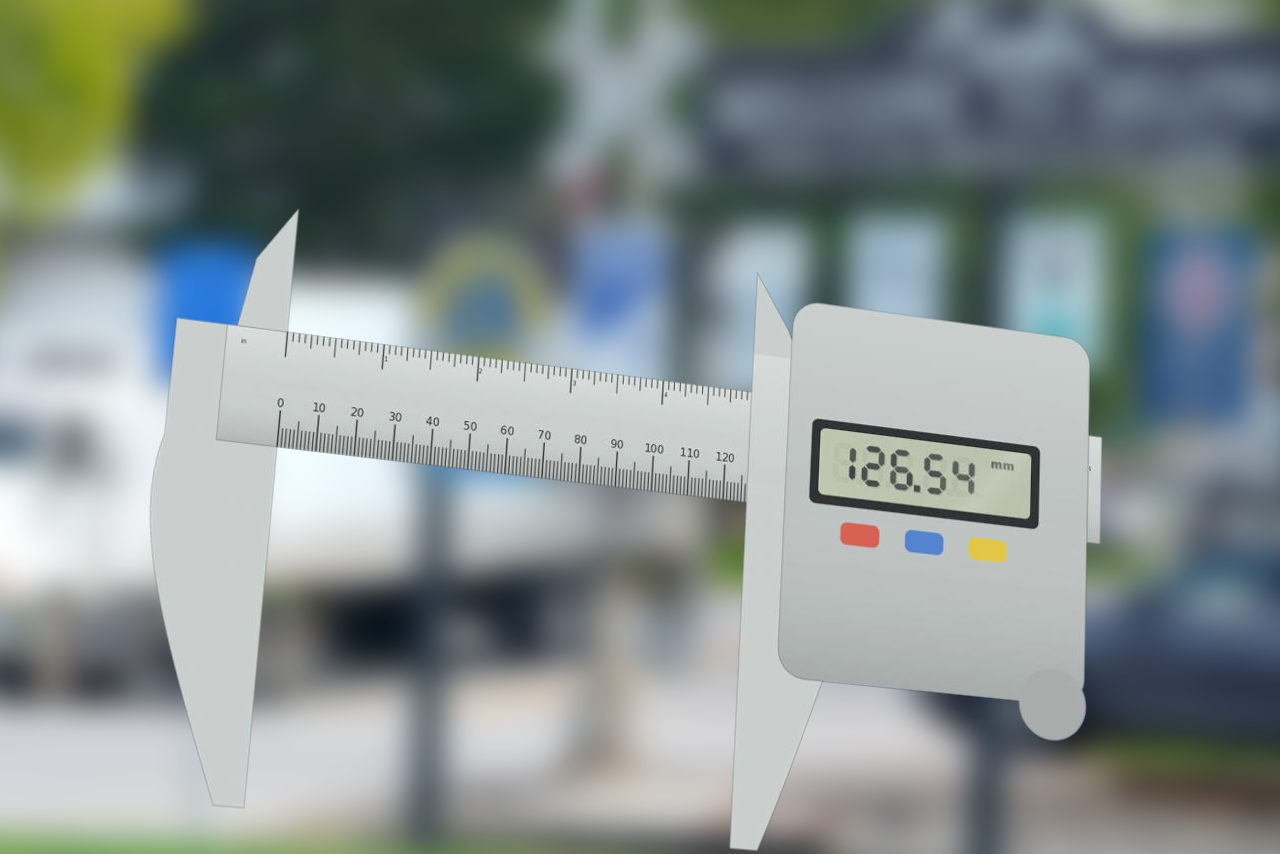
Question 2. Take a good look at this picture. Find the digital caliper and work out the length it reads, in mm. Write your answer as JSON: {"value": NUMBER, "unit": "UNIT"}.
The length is {"value": 126.54, "unit": "mm"}
